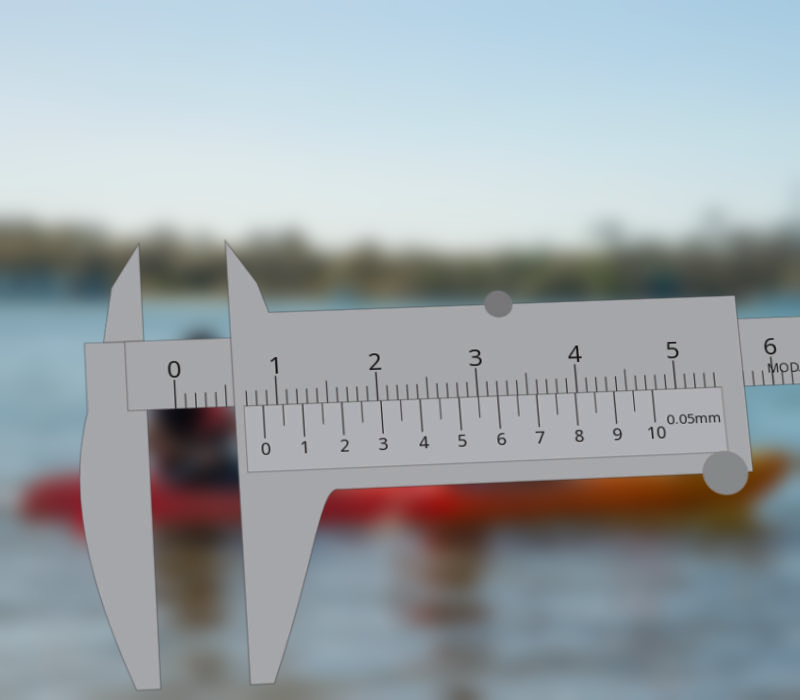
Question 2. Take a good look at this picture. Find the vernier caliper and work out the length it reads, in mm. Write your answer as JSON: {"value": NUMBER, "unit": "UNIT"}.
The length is {"value": 8.6, "unit": "mm"}
